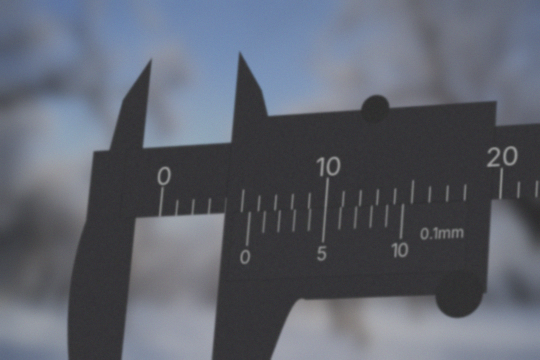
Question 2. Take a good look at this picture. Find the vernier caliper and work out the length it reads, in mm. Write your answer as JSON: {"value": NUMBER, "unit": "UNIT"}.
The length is {"value": 5.5, "unit": "mm"}
